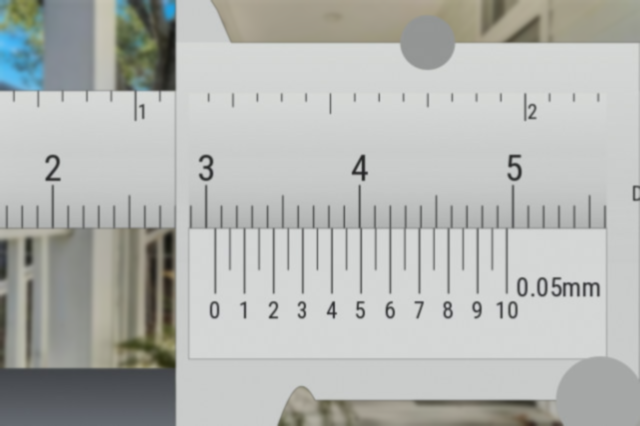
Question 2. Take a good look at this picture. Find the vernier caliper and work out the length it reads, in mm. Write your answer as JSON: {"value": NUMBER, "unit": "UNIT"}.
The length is {"value": 30.6, "unit": "mm"}
